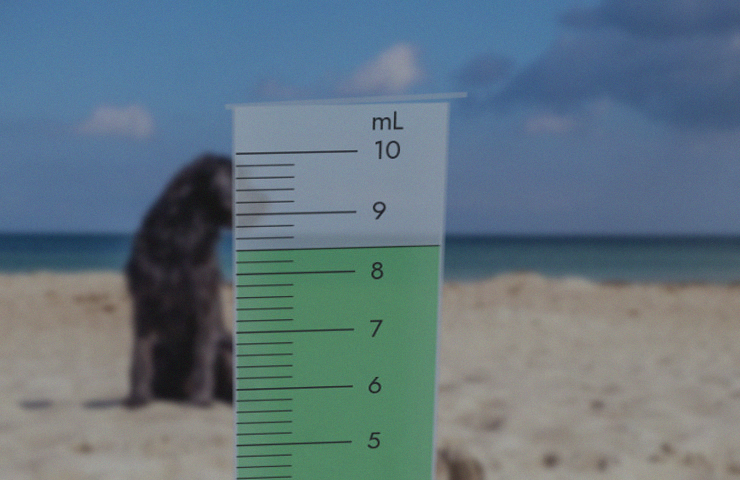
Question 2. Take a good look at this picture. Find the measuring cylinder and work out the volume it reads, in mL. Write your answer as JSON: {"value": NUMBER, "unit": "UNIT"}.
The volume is {"value": 8.4, "unit": "mL"}
